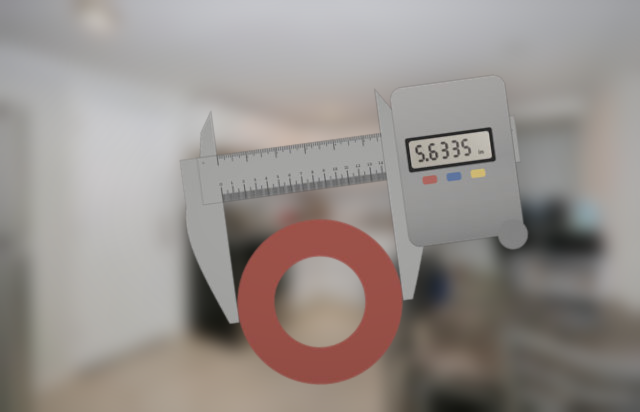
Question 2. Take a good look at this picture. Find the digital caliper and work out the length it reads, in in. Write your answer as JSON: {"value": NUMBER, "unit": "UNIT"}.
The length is {"value": 5.6335, "unit": "in"}
